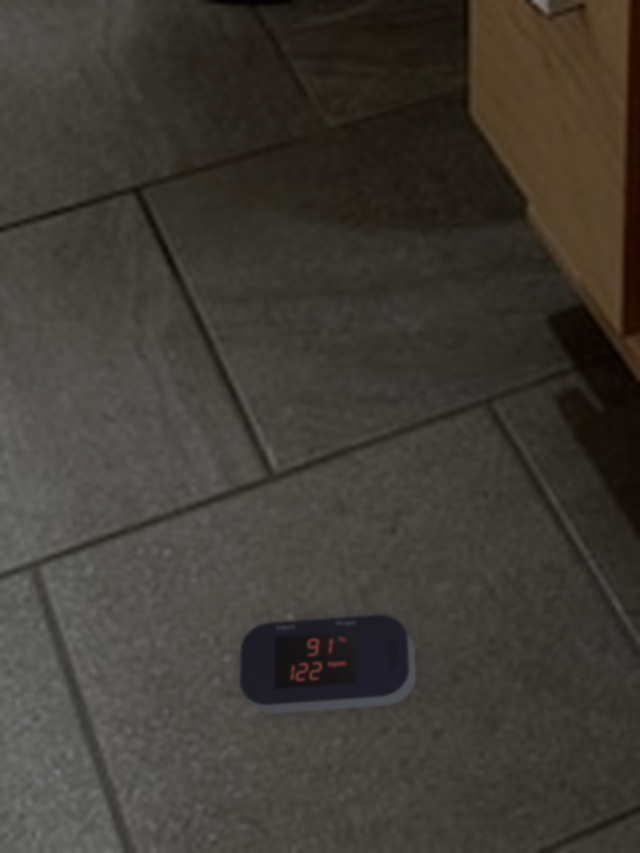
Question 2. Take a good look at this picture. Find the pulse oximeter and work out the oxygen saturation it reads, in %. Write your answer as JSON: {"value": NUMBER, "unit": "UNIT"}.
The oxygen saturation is {"value": 91, "unit": "%"}
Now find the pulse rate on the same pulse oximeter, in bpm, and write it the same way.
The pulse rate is {"value": 122, "unit": "bpm"}
